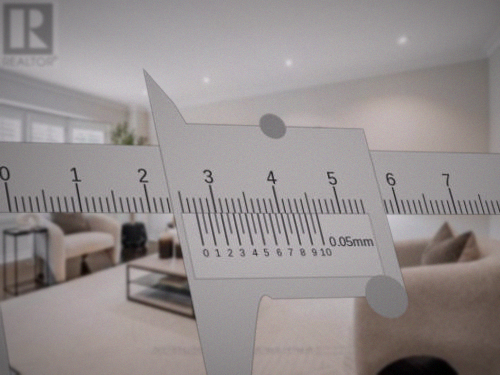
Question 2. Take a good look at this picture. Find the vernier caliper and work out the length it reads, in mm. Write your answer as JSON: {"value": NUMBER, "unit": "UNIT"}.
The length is {"value": 27.0, "unit": "mm"}
